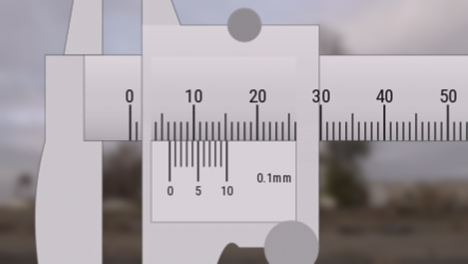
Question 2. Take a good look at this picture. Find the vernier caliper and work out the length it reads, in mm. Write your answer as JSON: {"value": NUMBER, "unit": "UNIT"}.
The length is {"value": 6.2, "unit": "mm"}
